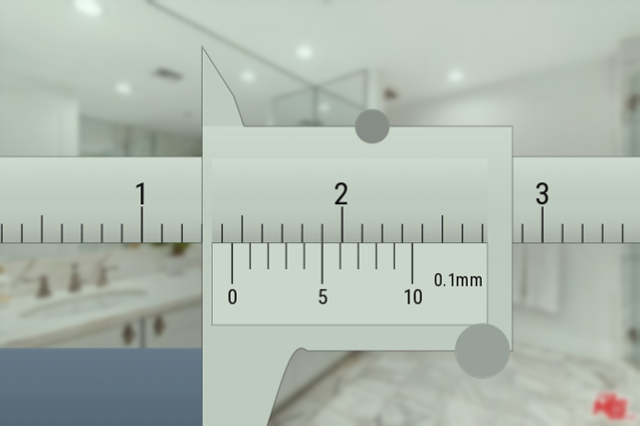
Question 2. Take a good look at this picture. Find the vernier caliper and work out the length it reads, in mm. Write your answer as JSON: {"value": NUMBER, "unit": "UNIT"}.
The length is {"value": 14.5, "unit": "mm"}
